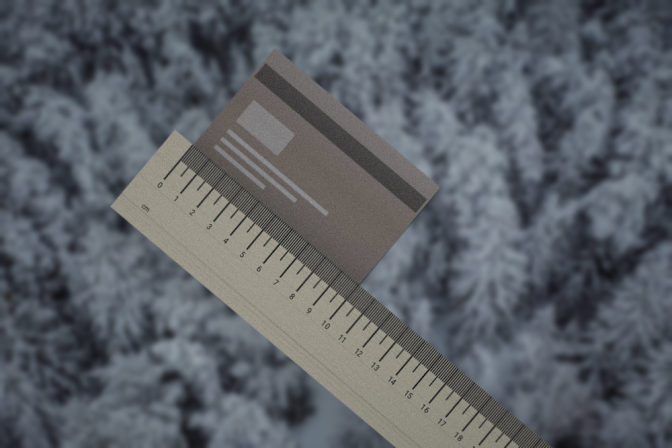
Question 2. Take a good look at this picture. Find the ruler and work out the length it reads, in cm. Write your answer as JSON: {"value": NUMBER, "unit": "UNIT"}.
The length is {"value": 10, "unit": "cm"}
